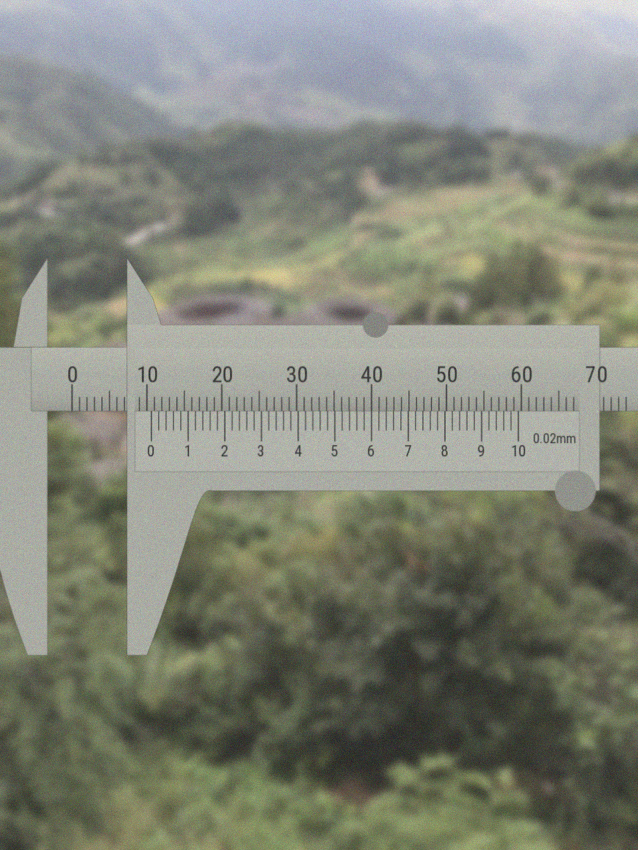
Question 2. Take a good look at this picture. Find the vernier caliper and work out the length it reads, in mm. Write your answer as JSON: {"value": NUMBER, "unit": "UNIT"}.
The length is {"value": 10.6, "unit": "mm"}
